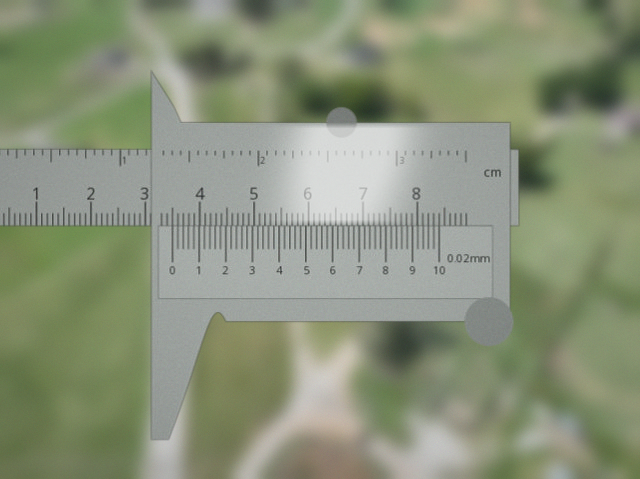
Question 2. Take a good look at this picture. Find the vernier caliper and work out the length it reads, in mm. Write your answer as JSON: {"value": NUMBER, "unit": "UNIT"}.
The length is {"value": 35.0, "unit": "mm"}
